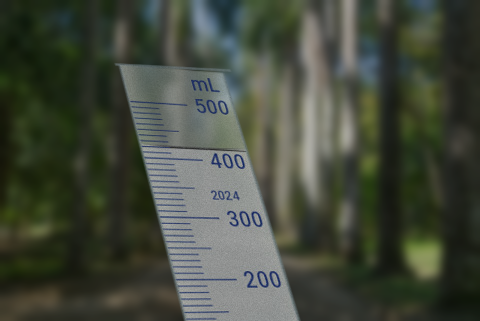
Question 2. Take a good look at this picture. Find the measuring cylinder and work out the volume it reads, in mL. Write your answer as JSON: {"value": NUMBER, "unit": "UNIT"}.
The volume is {"value": 420, "unit": "mL"}
